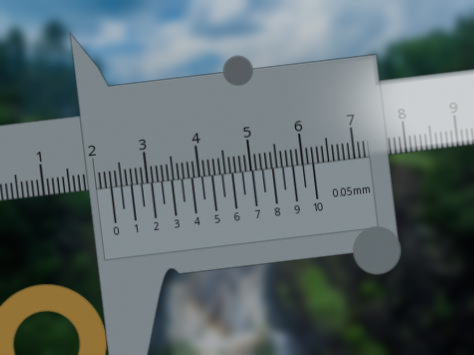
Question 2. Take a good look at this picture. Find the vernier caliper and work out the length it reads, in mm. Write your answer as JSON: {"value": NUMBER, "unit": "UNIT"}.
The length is {"value": 23.0, "unit": "mm"}
